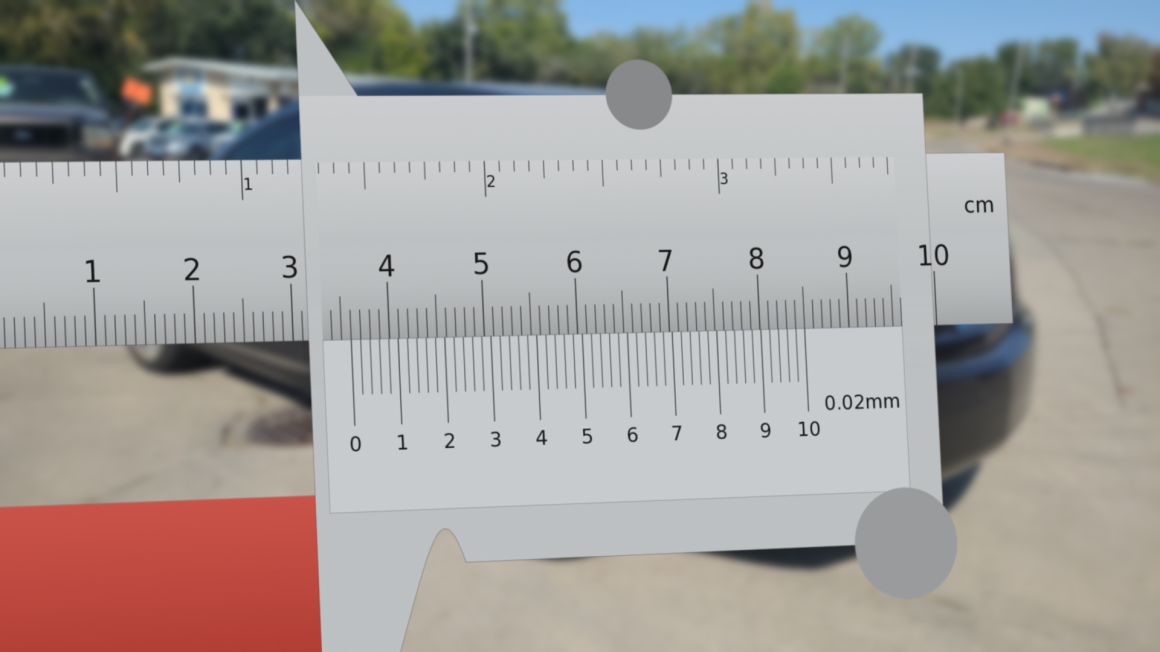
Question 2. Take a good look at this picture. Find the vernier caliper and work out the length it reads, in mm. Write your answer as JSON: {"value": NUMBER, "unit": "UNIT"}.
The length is {"value": 36.0, "unit": "mm"}
